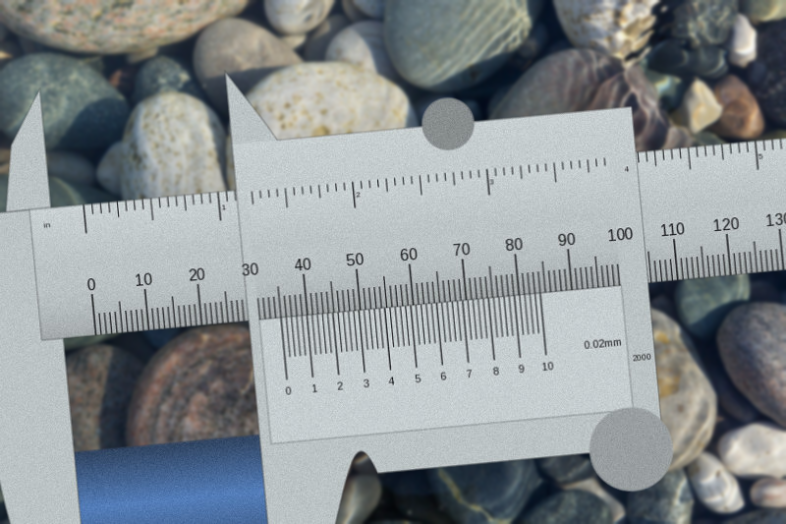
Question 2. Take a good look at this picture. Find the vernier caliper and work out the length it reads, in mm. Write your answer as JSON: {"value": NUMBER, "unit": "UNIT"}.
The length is {"value": 35.0, "unit": "mm"}
